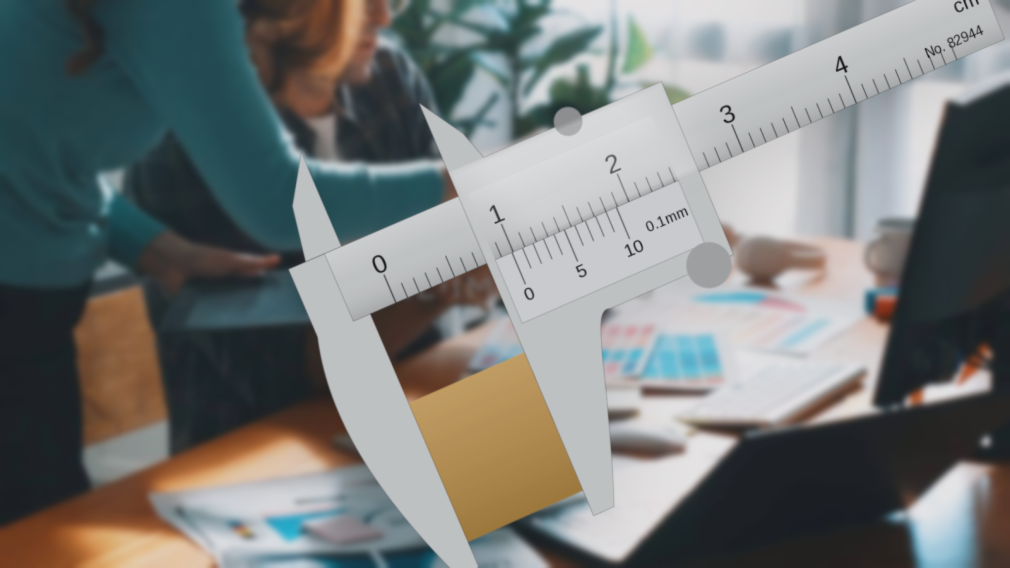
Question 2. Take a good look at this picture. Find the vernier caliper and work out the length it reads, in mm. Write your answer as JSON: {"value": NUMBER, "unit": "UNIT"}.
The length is {"value": 9.9, "unit": "mm"}
